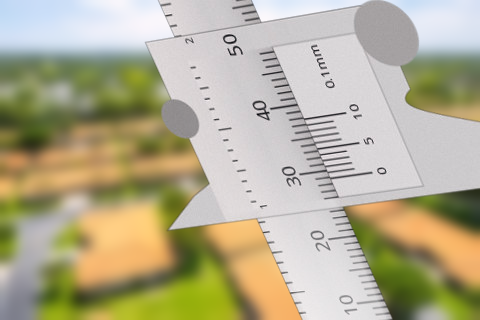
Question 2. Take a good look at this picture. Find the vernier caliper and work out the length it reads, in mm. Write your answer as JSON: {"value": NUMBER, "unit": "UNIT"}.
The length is {"value": 28.8, "unit": "mm"}
